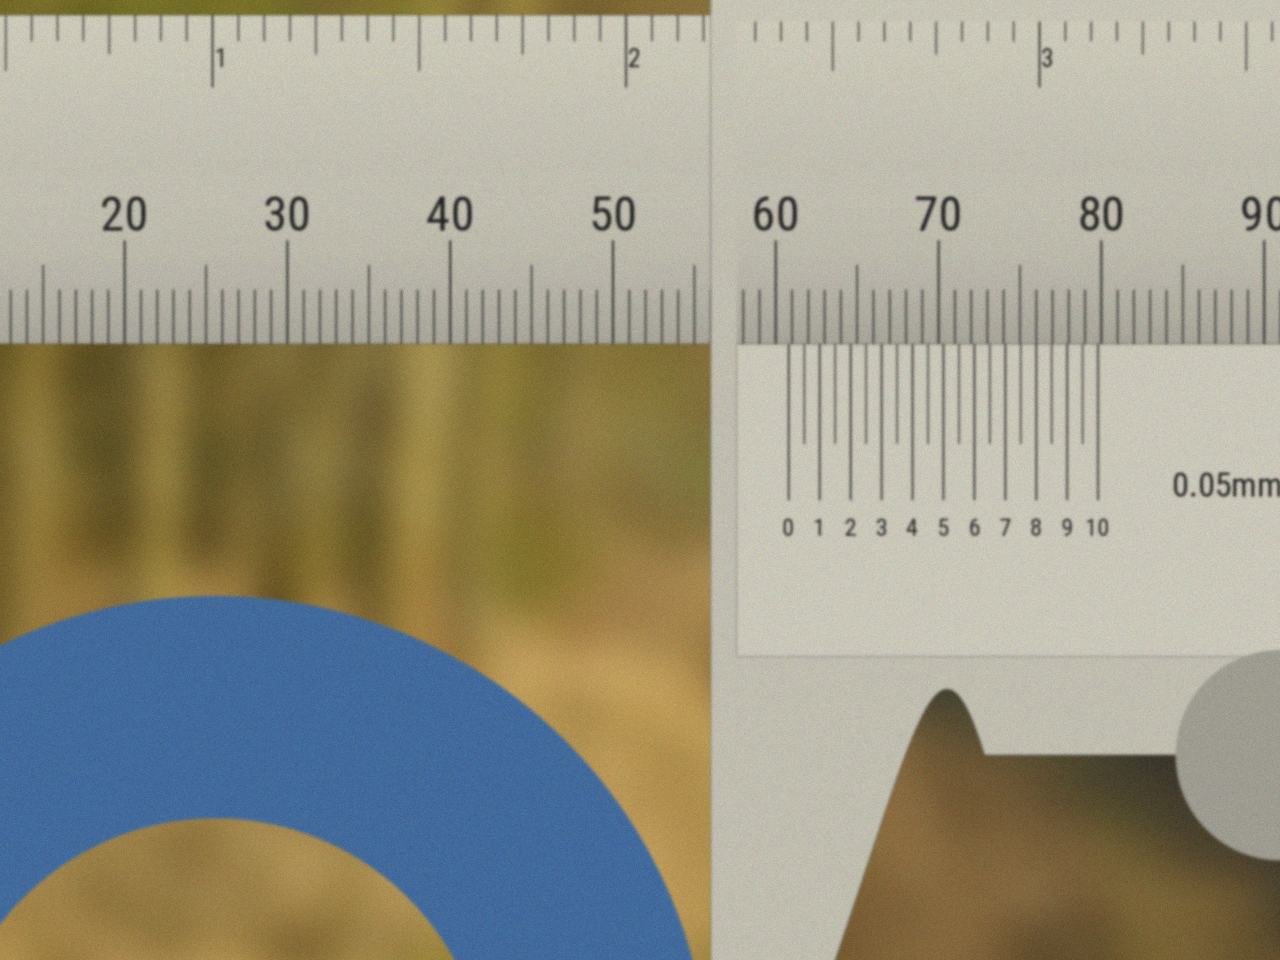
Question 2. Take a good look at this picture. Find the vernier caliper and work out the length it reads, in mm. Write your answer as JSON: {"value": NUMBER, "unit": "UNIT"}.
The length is {"value": 60.8, "unit": "mm"}
